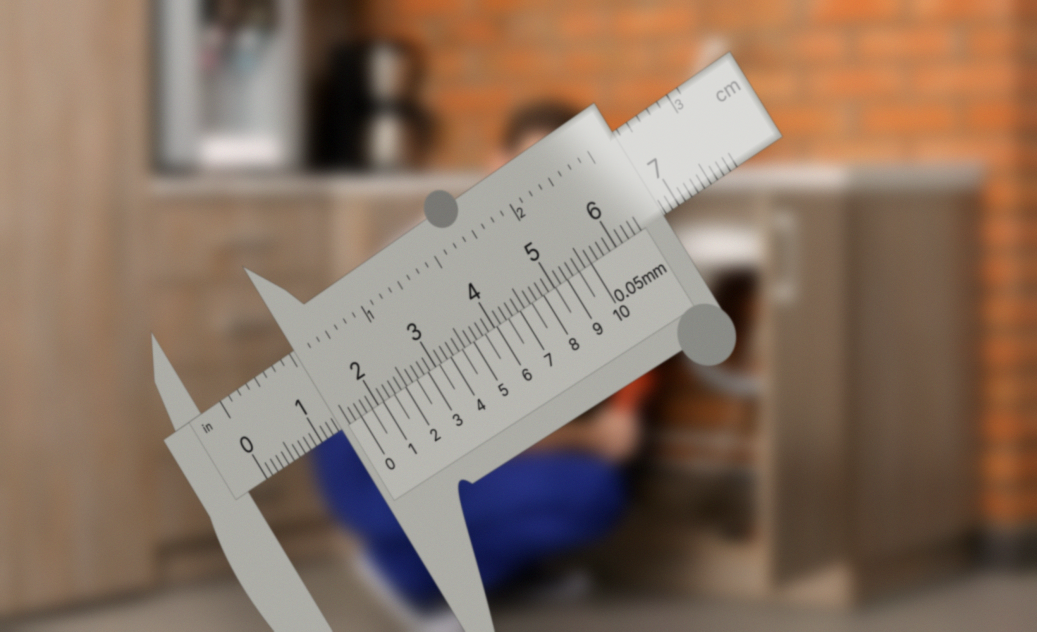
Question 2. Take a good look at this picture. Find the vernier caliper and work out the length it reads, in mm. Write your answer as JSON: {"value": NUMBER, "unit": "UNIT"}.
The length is {"value": 17.0, "unit": "mm"}
